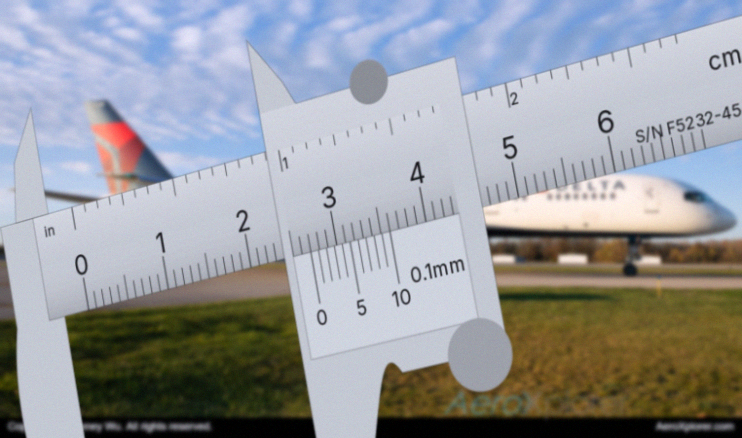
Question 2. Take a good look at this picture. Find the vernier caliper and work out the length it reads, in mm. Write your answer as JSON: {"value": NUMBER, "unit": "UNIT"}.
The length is {"value": 27.0, "unit": "mm"}
